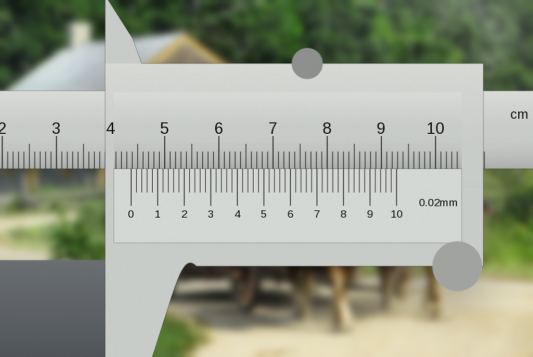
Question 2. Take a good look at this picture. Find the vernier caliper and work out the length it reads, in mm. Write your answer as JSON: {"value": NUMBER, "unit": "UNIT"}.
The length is {"value": 43.8, "unit": "mm"}
